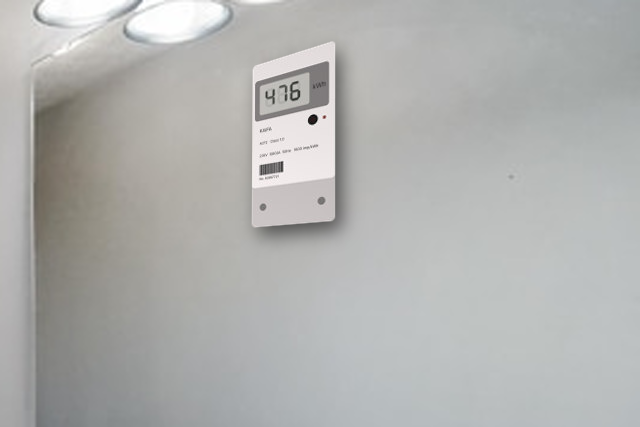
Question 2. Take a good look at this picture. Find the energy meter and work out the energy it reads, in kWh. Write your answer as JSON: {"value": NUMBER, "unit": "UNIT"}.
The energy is {"value": 476, "unit": "kWh"}
